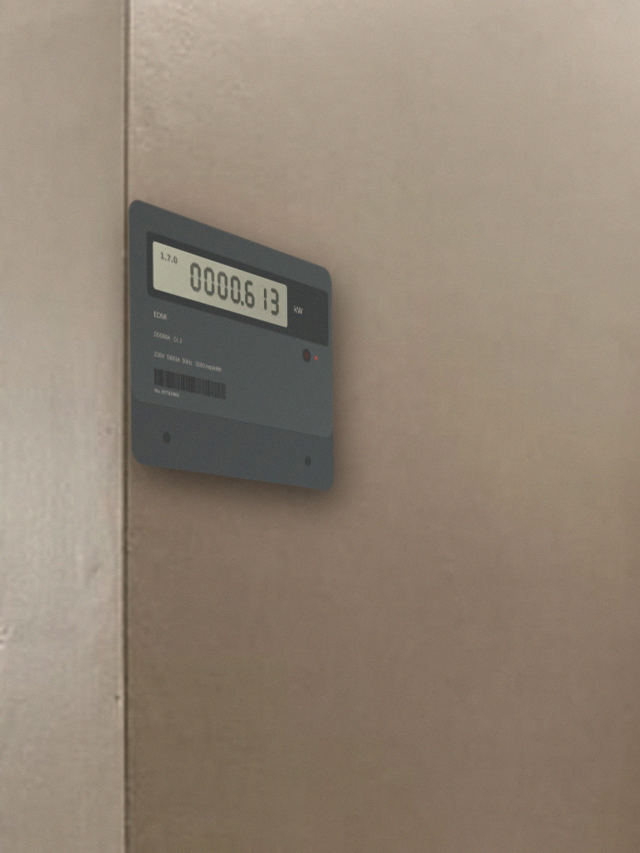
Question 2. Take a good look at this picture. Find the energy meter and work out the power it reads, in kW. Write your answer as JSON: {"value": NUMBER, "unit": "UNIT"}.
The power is {"value": 0.613, "unit": "kW"}
